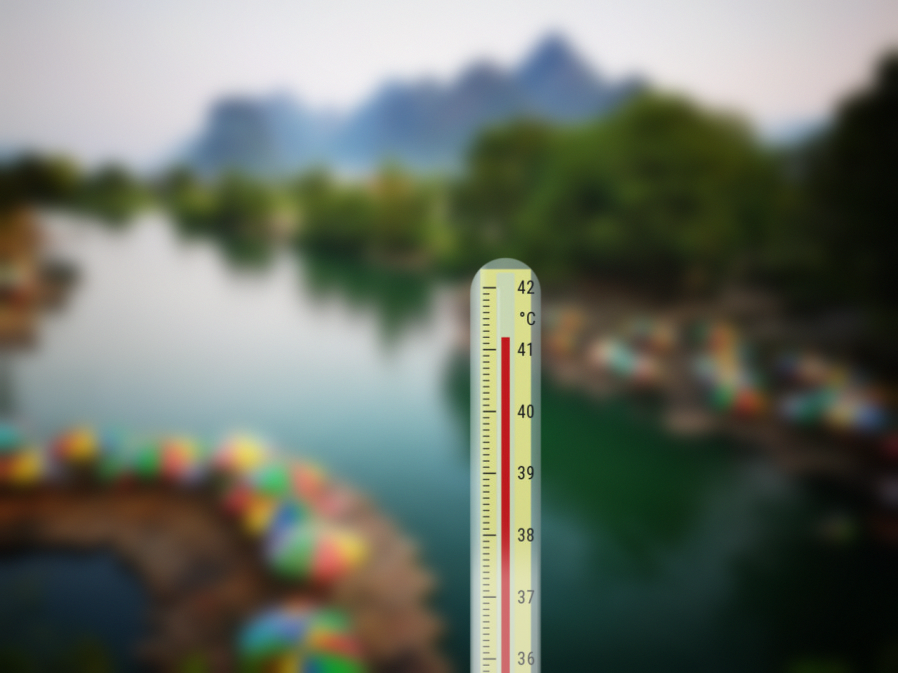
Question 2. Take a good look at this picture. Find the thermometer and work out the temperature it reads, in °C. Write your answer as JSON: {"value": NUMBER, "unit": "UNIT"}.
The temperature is {"value": 41.2, "unit": "°C"}
